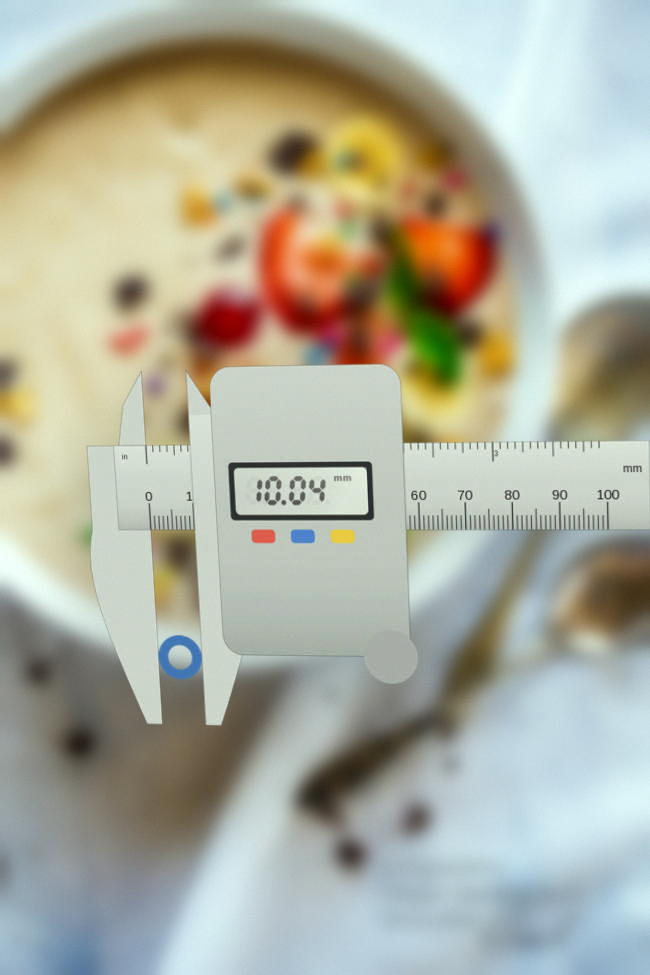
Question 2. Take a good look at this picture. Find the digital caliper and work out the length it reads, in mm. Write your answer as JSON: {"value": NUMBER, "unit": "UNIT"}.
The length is {"value": 10.04, "unit": "mm"}
